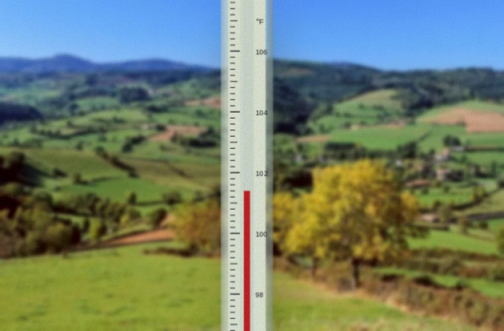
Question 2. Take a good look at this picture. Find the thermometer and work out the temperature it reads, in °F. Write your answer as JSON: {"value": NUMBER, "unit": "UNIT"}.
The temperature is {"value": 101.4, "unit": "°F"}
